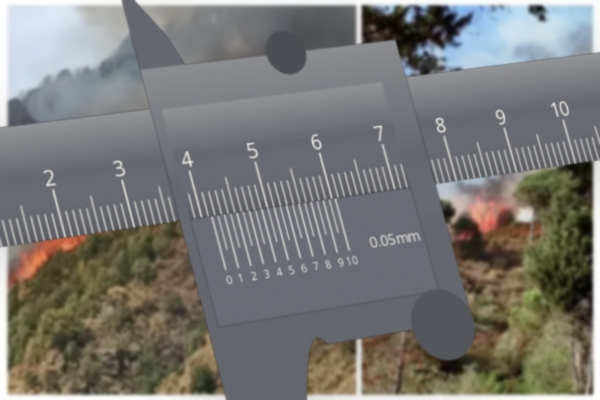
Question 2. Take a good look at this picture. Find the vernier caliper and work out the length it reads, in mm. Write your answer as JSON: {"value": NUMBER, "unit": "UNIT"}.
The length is {"value": 41.5, "unit": "mm"}
